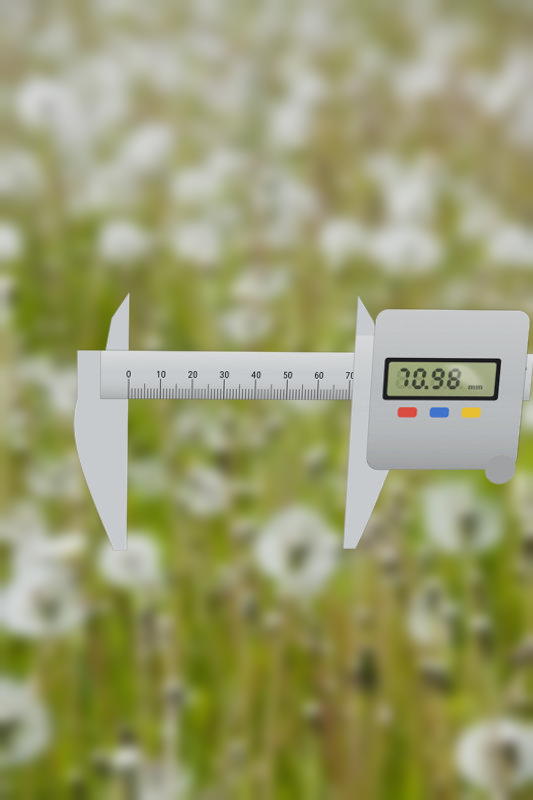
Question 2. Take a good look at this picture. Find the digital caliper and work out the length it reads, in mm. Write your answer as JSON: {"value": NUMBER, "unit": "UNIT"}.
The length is {"value": 70.98, "unit": "mm"}
